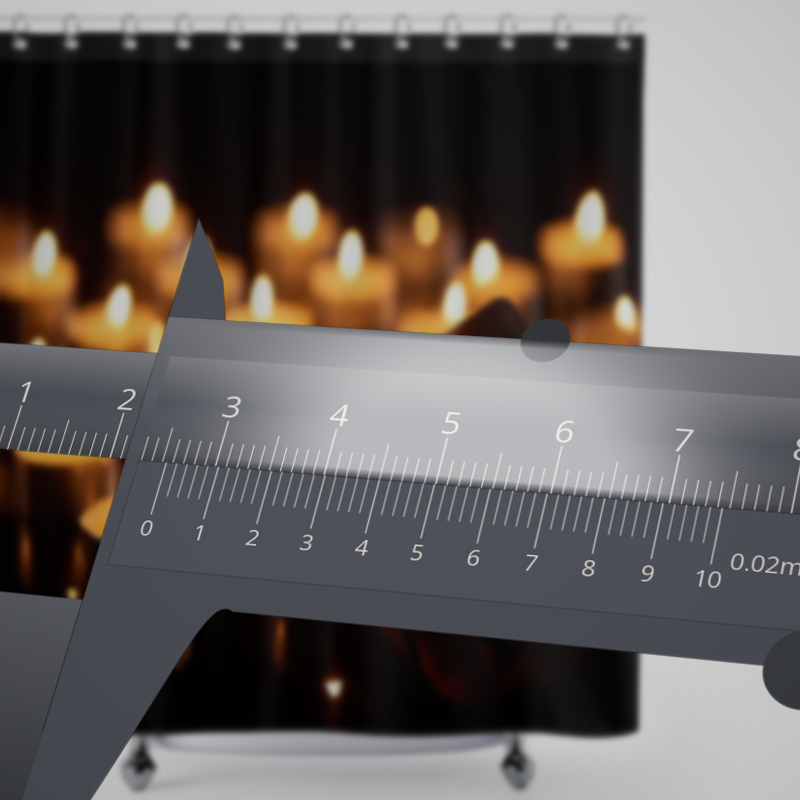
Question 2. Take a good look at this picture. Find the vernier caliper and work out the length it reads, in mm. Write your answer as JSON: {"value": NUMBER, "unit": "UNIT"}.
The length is {"value": 25.4, "unit": "mm"}
